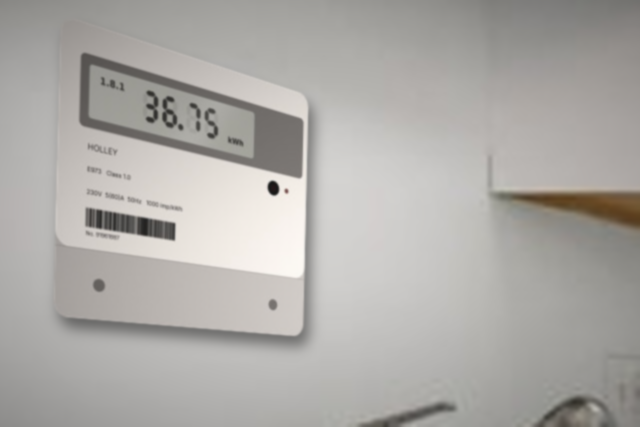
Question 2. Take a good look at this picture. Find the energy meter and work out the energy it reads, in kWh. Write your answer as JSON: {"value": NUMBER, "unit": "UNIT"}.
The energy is {"value": 36.75, "unit": "kWh"}
